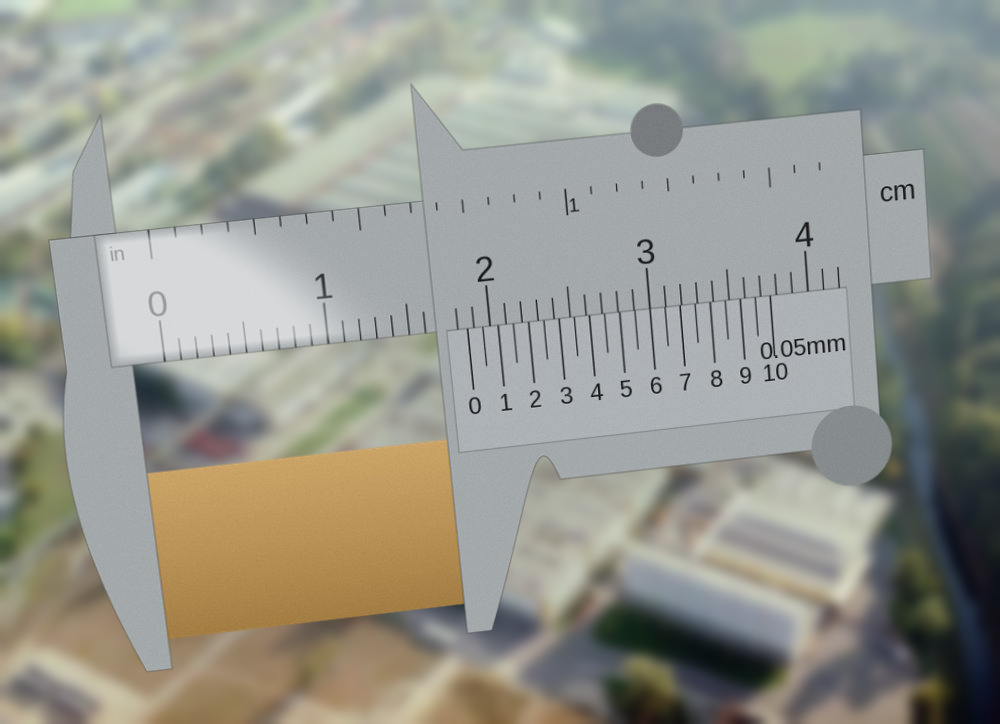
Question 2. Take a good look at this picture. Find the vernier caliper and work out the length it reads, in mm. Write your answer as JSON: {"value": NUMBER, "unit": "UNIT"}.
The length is {"value": 18.6, "unit": "mm"}
